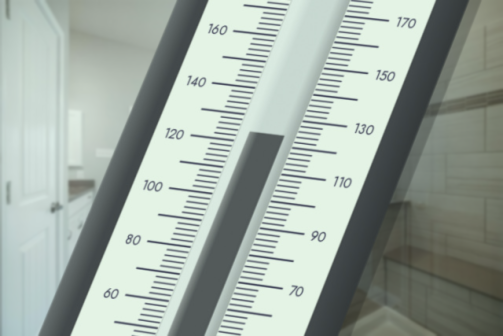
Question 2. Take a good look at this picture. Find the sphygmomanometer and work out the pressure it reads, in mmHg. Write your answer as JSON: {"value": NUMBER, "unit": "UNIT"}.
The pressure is {"value": 124, "unit": "mmHg"}
